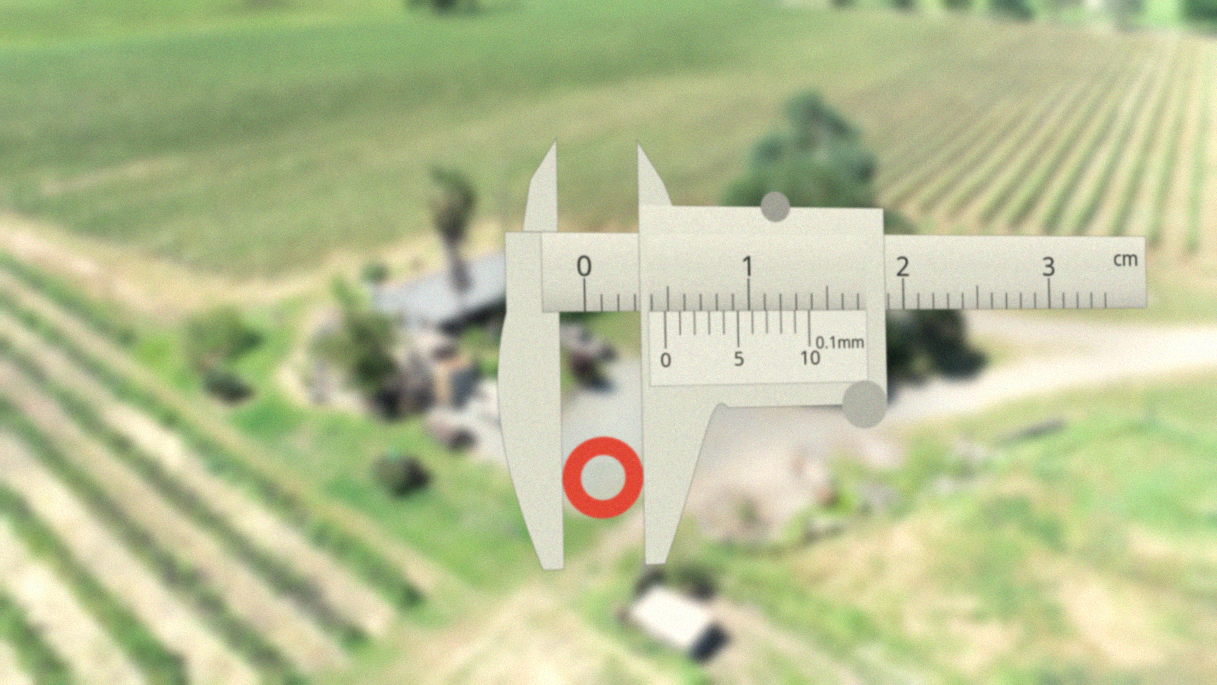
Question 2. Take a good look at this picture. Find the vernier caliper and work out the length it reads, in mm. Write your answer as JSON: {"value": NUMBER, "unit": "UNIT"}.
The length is {"value": 4.8, "unit": "mm"}
